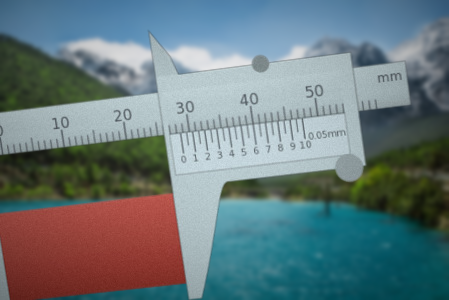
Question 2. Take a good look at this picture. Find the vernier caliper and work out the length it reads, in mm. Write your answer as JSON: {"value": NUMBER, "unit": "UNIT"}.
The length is {"value": 28.6, "unit": "mm"}
